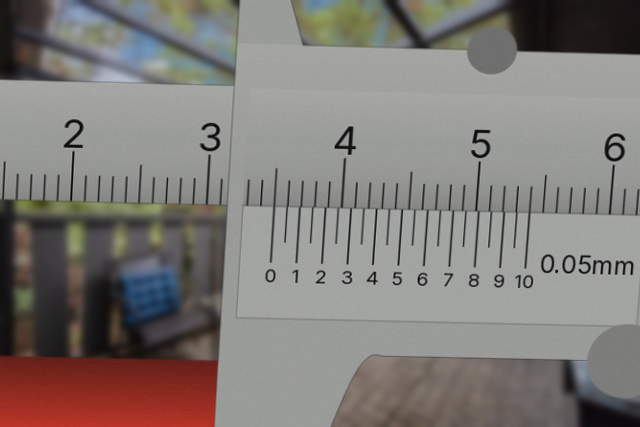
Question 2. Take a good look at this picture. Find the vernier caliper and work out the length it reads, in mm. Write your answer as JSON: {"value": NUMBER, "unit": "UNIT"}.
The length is {"value": 35.0, "unit": "mm"}
